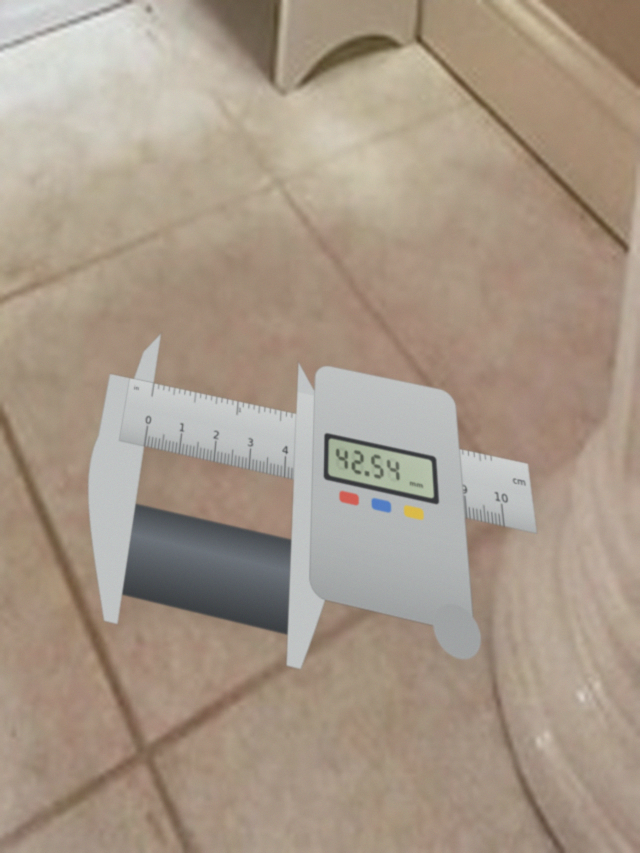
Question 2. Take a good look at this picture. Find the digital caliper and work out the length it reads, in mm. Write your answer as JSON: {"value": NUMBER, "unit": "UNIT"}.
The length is {"value": 42.54, "unit": "mm"}
